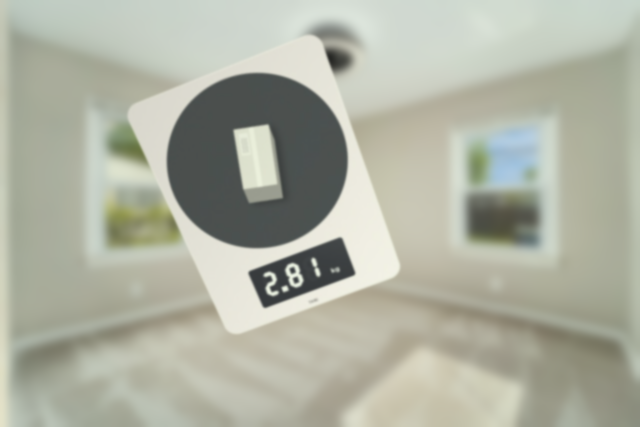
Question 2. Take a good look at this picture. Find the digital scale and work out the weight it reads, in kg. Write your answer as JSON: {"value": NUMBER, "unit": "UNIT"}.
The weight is {"value": 2.81, "unit": "kg"}
